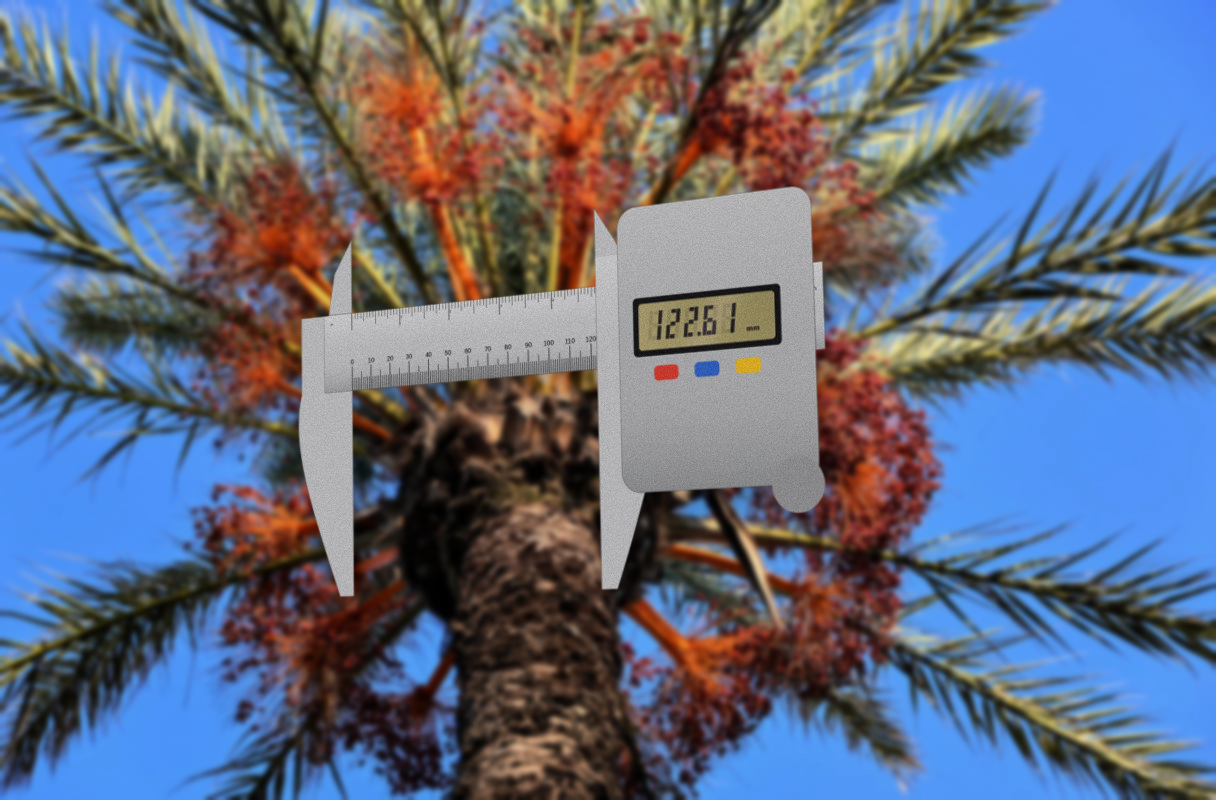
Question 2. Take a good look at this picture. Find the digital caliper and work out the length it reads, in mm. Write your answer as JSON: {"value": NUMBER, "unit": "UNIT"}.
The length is {"value": 122.61, "unit": "mm"}
